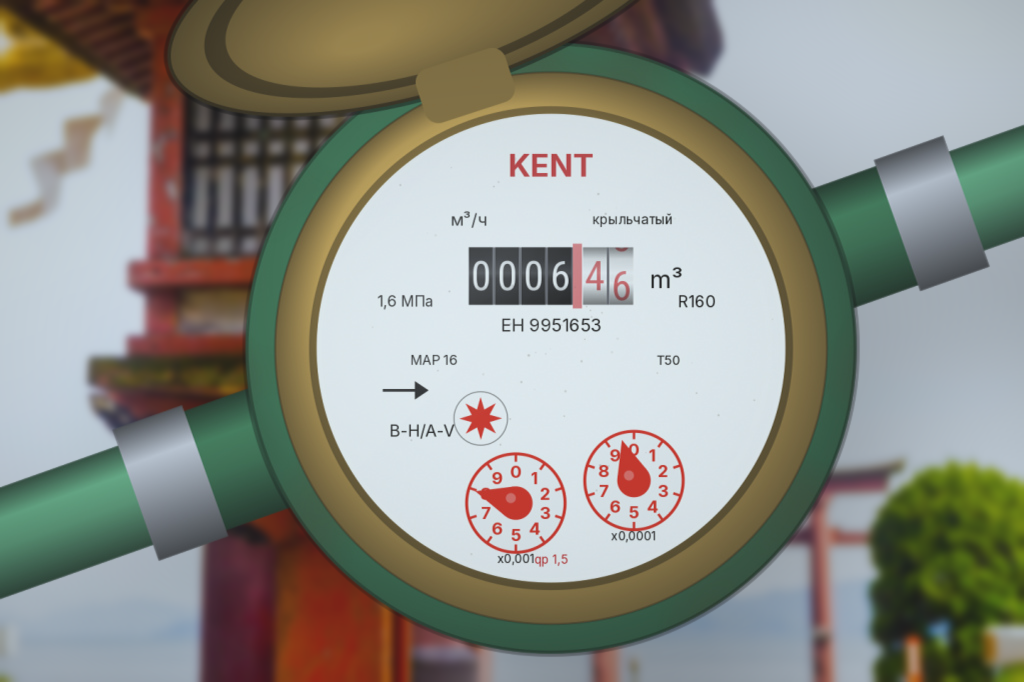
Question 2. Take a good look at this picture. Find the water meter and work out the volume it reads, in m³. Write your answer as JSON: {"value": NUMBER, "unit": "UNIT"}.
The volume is {"value": 6.4579, "unit": "m³"}
